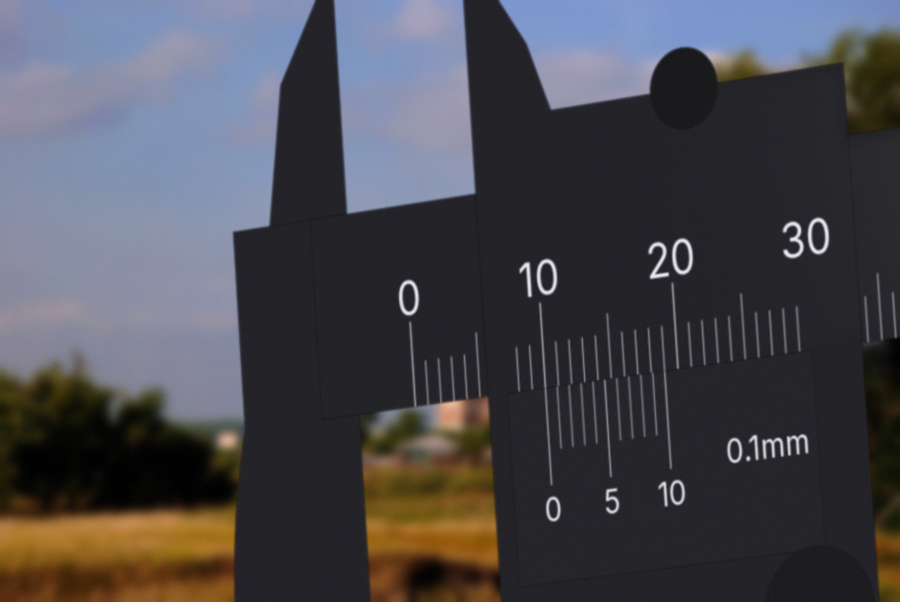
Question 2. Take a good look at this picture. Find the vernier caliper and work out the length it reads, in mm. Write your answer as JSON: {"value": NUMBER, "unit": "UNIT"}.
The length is {"value": 10.0, "unit": "mm"}
